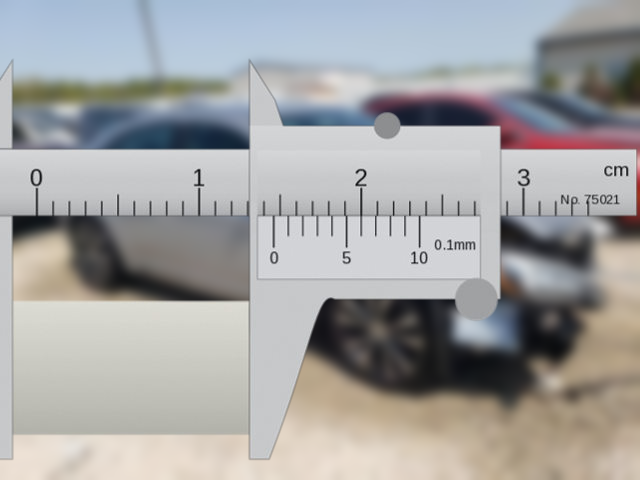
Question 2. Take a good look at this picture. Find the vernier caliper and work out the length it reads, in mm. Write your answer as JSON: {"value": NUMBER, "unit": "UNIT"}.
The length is {"value": 14.6, "unit": "mm"}
